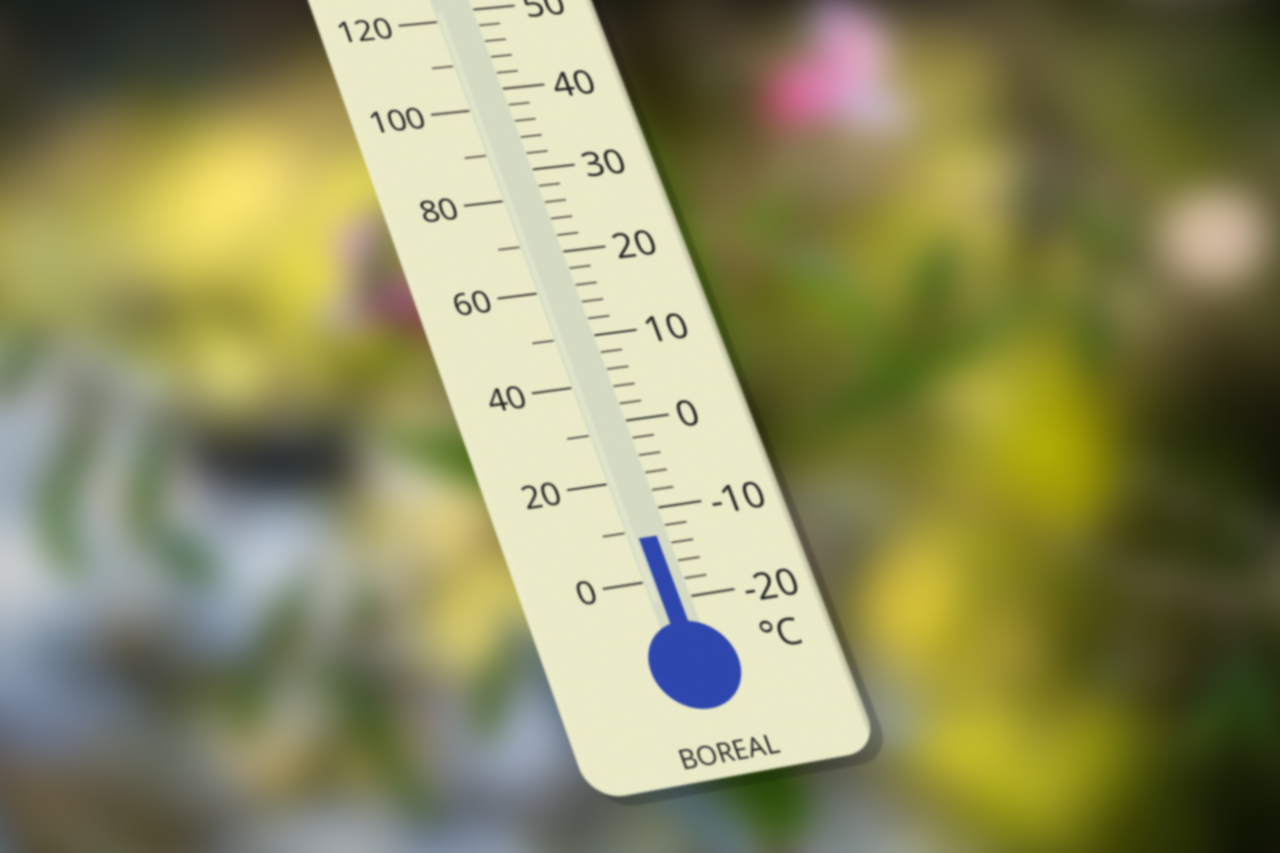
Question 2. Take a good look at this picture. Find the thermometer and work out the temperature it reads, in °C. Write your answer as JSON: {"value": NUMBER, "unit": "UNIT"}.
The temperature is {"value": -13, "unit": "°C"}
